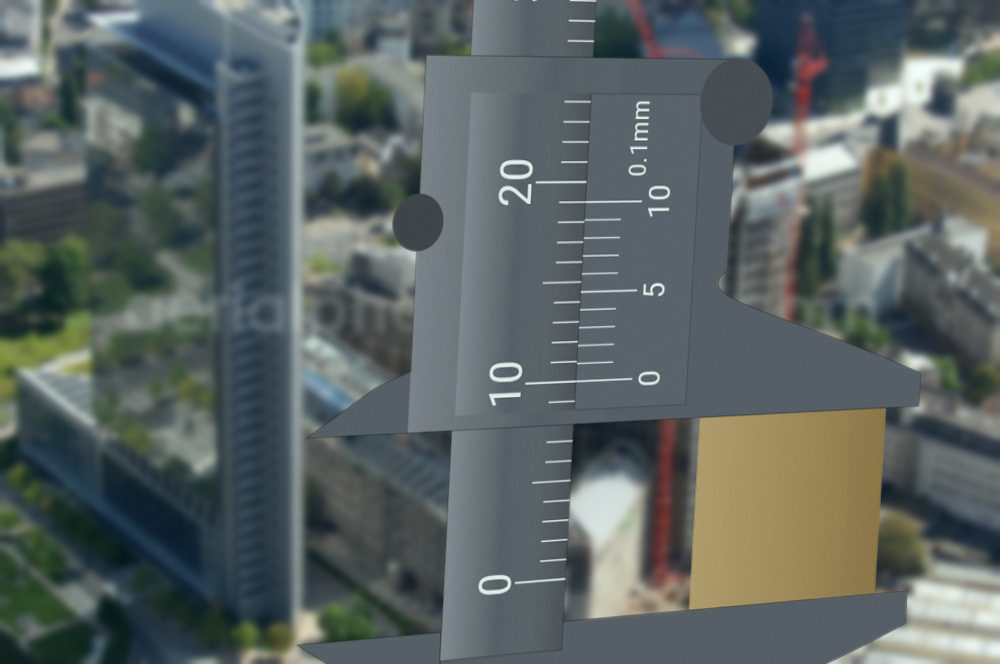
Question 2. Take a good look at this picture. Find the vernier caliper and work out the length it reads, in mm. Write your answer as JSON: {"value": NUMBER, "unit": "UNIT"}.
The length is {"value": 10.0, "unit": "mm"}
